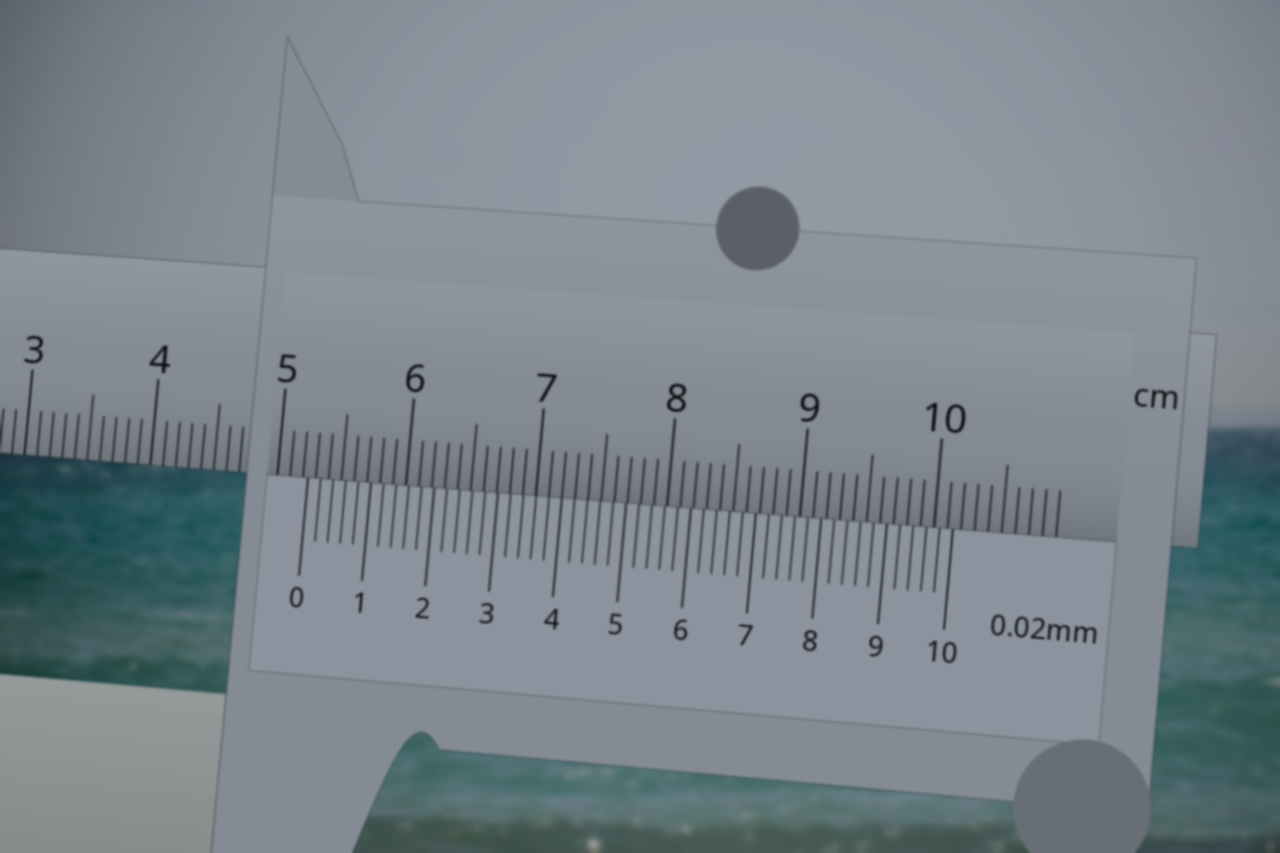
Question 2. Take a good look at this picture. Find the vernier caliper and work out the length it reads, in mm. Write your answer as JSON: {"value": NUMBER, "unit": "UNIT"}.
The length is {"value": 52.4, "unit": "mm"}
